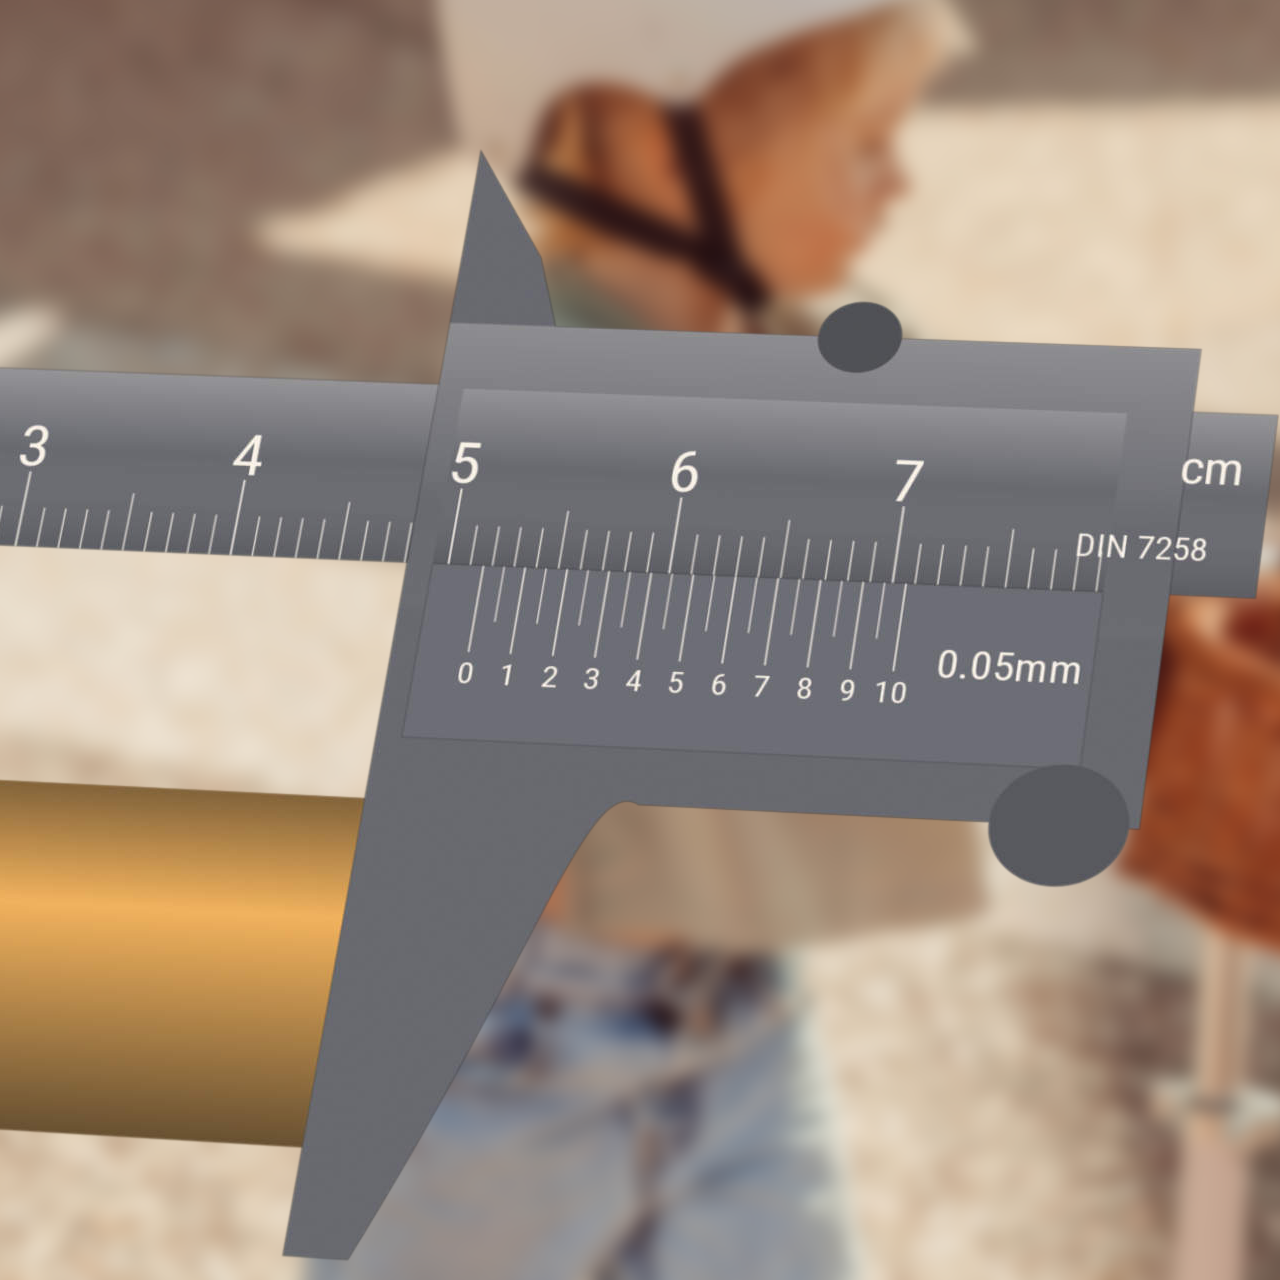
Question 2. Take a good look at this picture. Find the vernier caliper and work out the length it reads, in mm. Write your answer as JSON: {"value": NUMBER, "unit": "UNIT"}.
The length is {"value": 51.6, "unit": "mm"}
